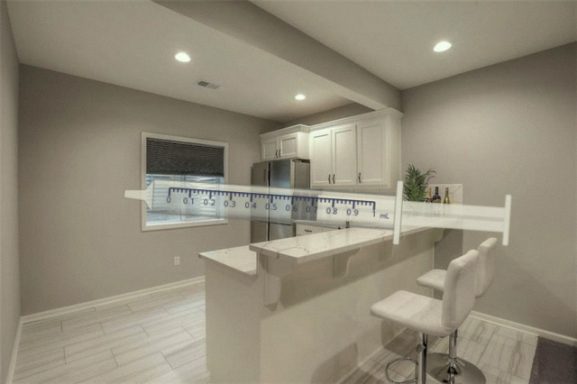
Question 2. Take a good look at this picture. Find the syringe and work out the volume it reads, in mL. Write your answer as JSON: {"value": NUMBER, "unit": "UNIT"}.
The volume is {"value": 0.6, "unit": "mL"}
